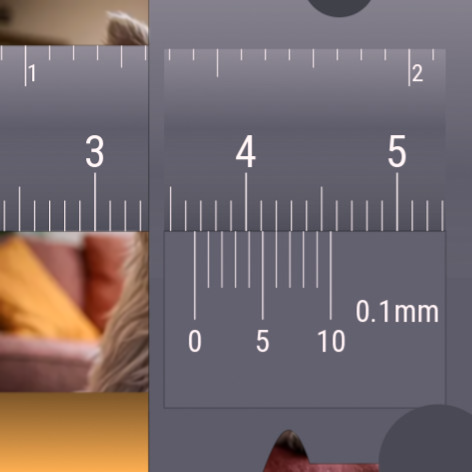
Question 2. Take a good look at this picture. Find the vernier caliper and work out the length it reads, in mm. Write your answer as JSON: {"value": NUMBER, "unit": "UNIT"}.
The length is {"value": 36.6, "unit": "mm"}
